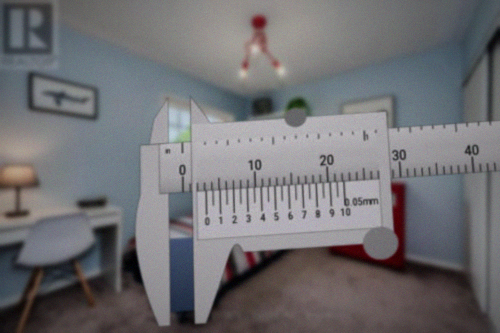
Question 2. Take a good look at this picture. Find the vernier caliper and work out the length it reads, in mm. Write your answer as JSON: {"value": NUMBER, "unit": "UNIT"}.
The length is {"value": 3.2, "unit": "mm"}
